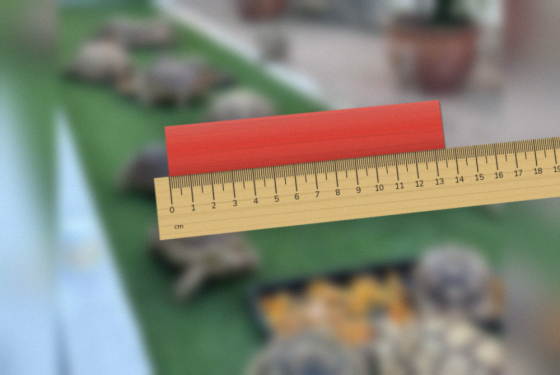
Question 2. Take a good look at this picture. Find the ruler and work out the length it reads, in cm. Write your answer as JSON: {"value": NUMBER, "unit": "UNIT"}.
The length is {"value": 13.5, "unit": "cm"}
